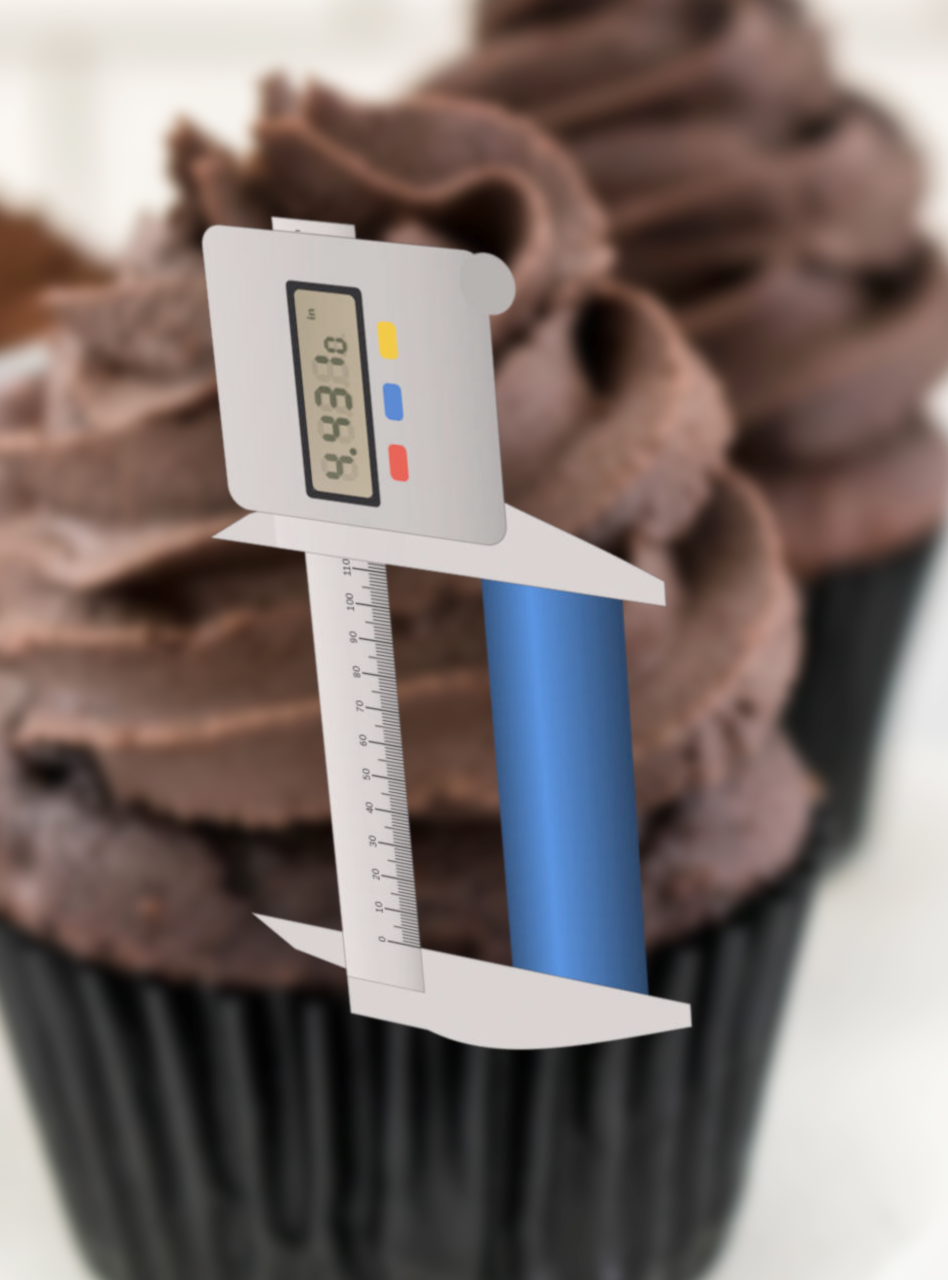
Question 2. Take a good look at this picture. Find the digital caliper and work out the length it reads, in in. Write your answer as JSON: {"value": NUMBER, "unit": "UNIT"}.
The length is {"value": 4.4310, "unit": "in"}
